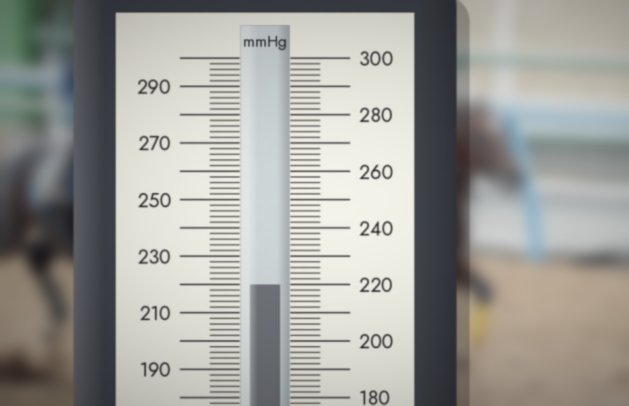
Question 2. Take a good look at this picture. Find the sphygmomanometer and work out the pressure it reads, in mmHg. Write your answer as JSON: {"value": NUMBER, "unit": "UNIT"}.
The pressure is {"value": 220, "unit": "mmHg"}
